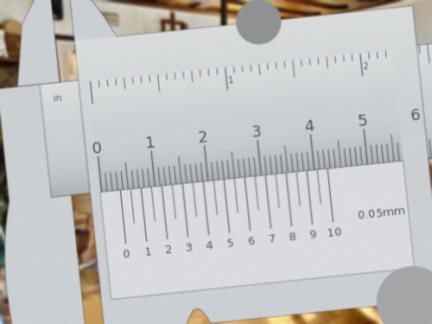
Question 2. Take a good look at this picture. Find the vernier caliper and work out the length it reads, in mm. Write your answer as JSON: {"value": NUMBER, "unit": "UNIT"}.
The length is {"value": 3.5, "unit": "mm"}
